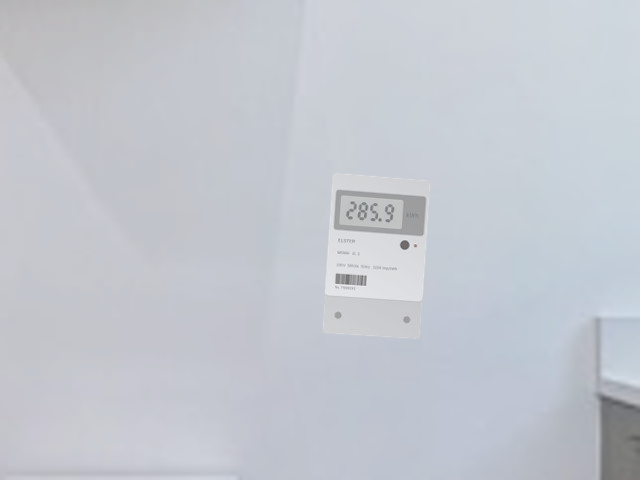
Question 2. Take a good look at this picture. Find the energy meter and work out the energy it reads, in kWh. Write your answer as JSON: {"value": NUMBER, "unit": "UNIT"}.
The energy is {"value": 285.9, "unit": "kWh"}
